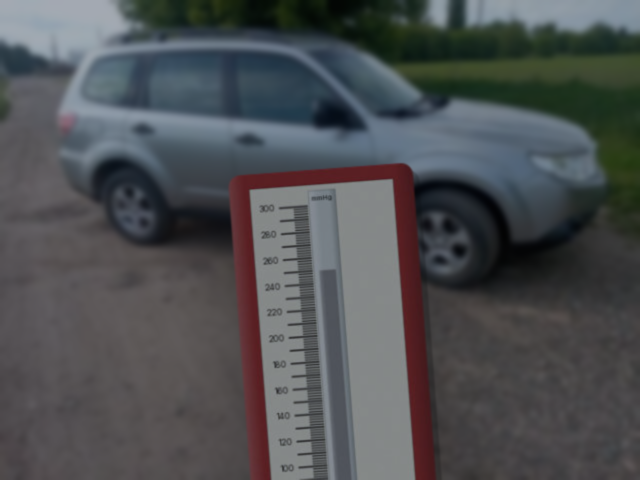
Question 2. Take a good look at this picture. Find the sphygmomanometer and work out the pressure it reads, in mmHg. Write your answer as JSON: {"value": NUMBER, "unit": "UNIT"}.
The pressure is {"value": 250, "unit": "mmHg"}
